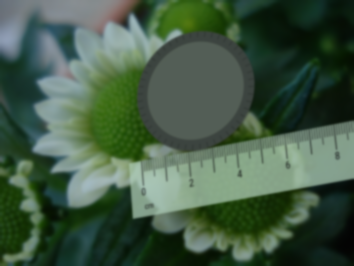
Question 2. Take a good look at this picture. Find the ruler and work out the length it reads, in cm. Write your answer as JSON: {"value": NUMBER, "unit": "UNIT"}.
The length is {"value": 5, "unit": "cm"}
